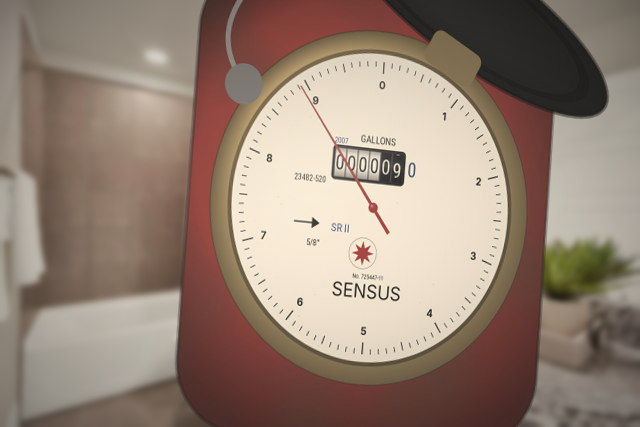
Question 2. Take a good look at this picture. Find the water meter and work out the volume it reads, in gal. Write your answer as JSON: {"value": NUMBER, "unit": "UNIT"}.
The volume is {"value": 88.9, "unit": "gal"}
